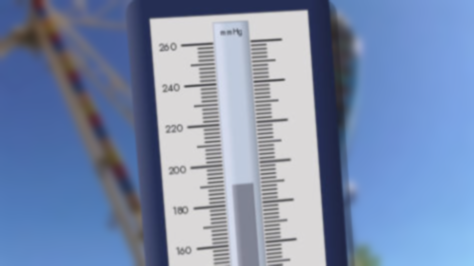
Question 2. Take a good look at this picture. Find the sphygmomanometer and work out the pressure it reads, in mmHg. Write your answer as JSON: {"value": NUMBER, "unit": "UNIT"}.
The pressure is {"value": 190, "unit": "mmHg"}
